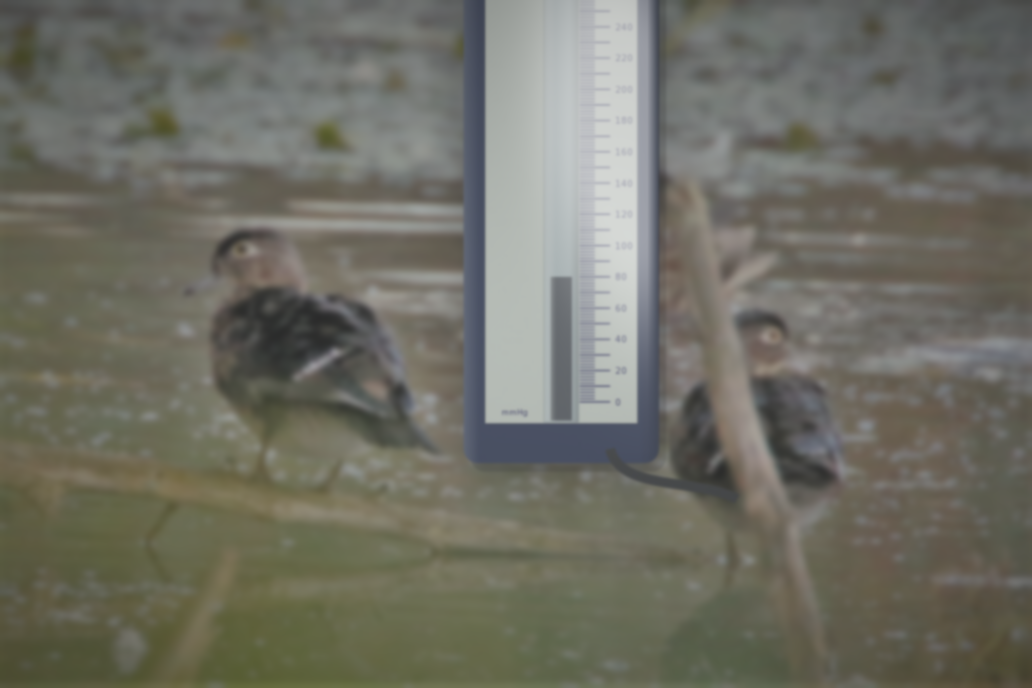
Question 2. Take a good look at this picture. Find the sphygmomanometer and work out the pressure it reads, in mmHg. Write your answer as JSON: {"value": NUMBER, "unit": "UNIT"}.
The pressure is {"value": 80, "unit": "mmHg"}
